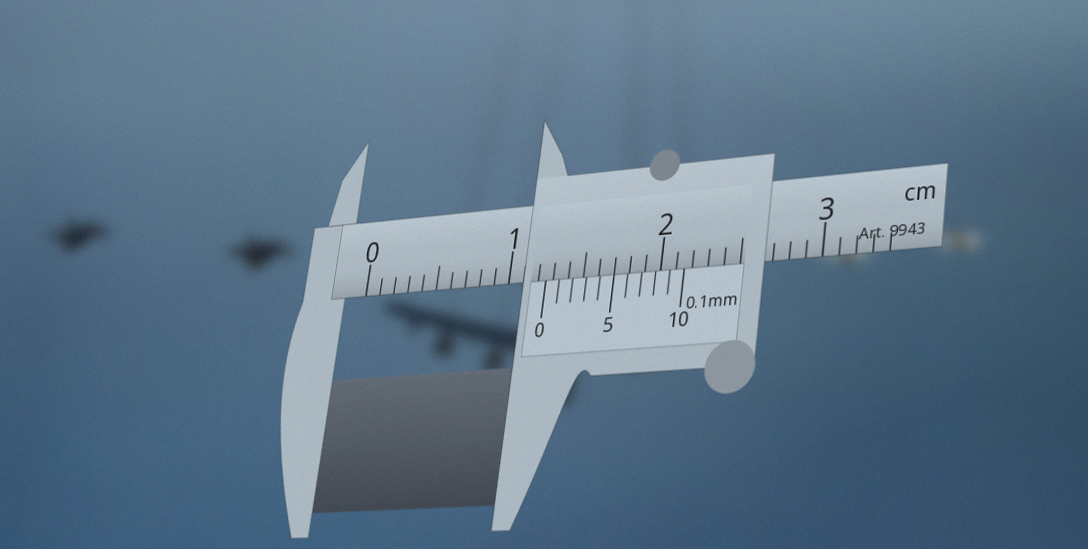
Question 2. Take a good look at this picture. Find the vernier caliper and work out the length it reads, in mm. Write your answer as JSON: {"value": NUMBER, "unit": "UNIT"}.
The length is {"value": 12.5, "unit": "mm"}
